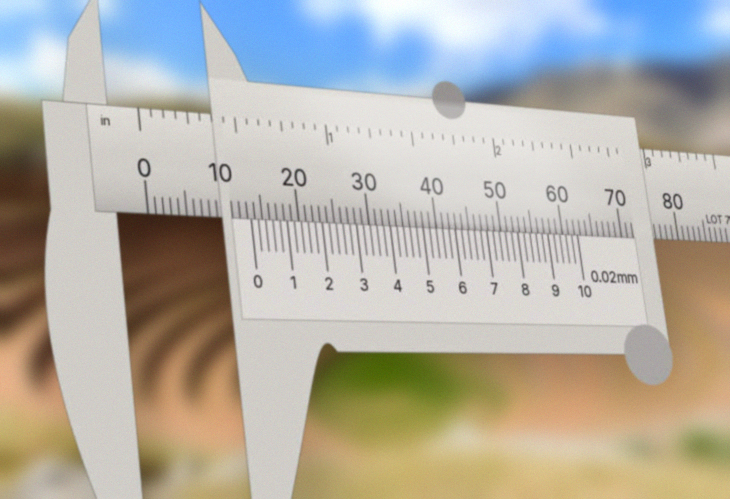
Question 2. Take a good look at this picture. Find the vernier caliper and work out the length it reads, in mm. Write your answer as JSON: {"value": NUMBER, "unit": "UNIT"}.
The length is {"value": 13.5, "unit": "mm"}
